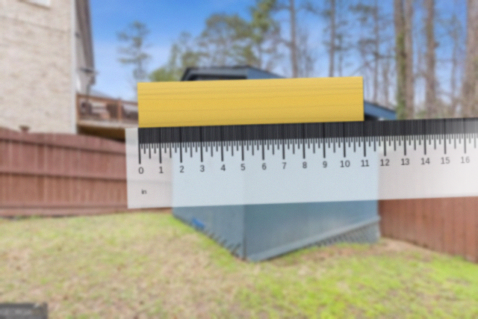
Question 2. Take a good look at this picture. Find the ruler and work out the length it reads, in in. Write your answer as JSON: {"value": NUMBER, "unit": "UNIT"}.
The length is {"value": 11, "unit": "in"}
